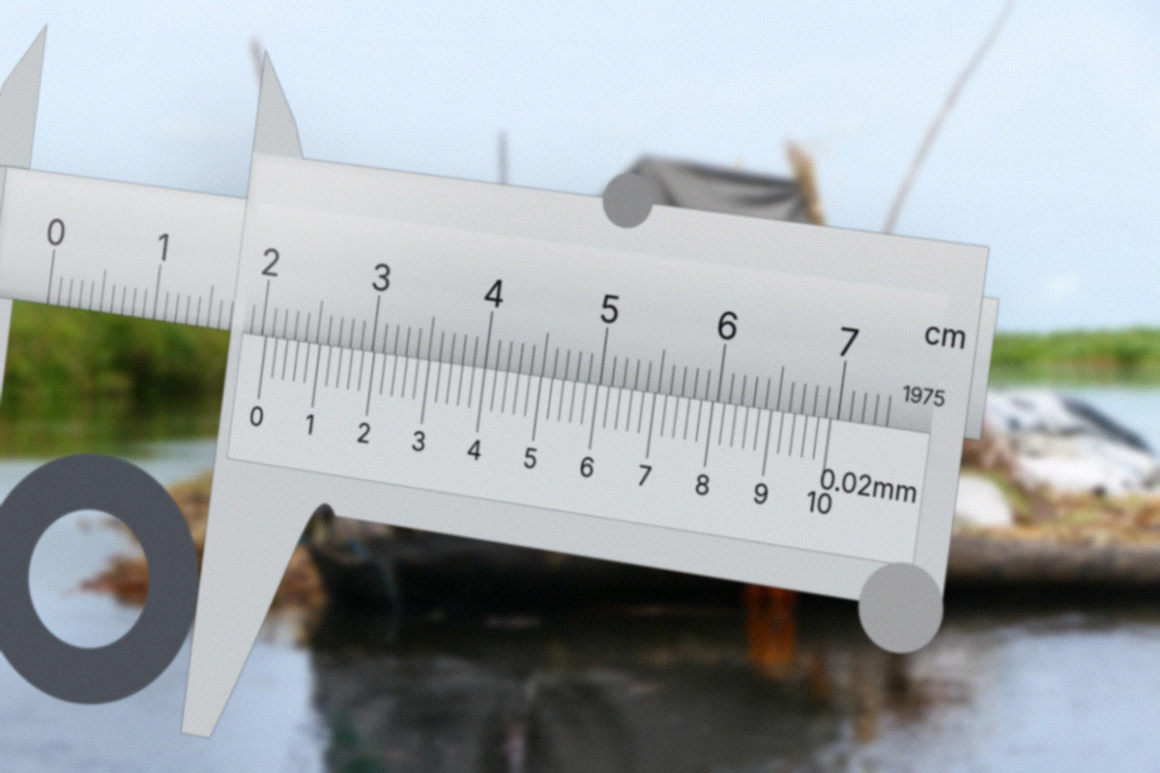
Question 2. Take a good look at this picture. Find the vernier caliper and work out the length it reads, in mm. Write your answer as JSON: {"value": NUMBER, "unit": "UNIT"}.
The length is {"value": 20.4, "unit": "mm"}
